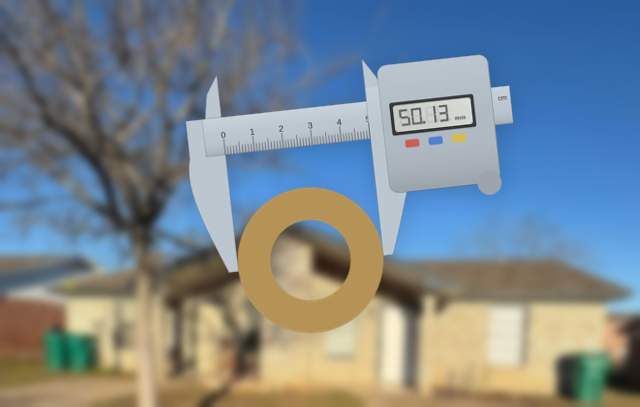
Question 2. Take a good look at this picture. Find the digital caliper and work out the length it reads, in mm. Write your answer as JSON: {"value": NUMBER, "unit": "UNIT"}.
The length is {"value": 50.13, "unit": "mm"}
